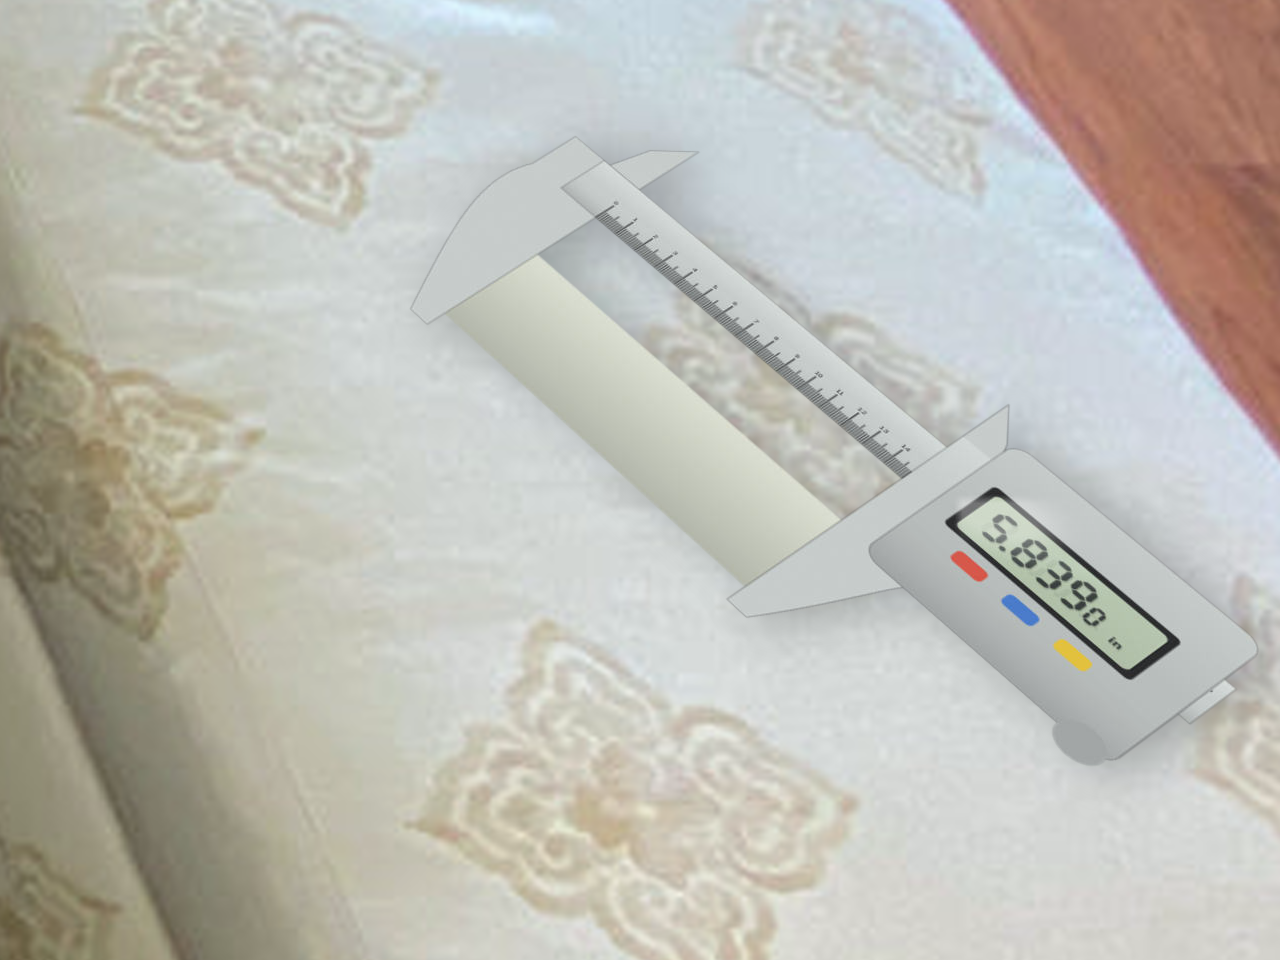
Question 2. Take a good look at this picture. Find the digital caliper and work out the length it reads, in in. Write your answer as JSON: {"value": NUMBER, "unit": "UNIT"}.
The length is {"value": 5.8390, "unit": "in"}
